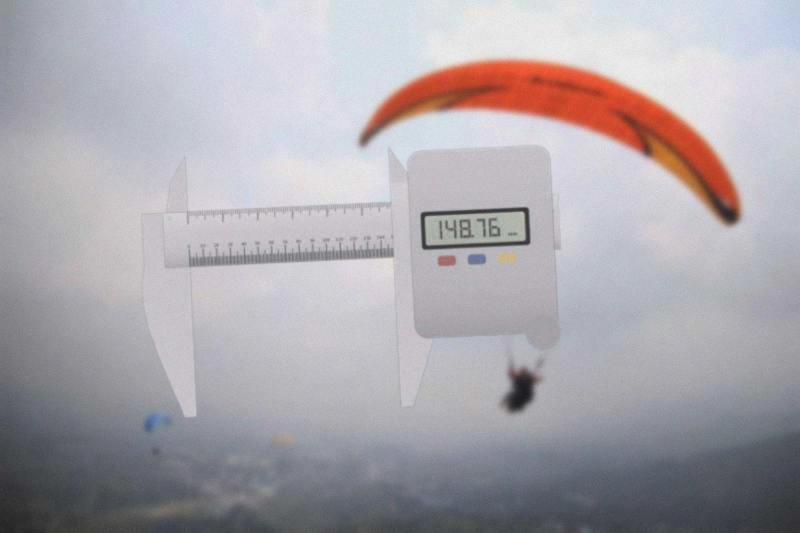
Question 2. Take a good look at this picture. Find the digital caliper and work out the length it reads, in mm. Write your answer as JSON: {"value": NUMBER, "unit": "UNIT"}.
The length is {"value": 148.76, "unit": "mm"}
